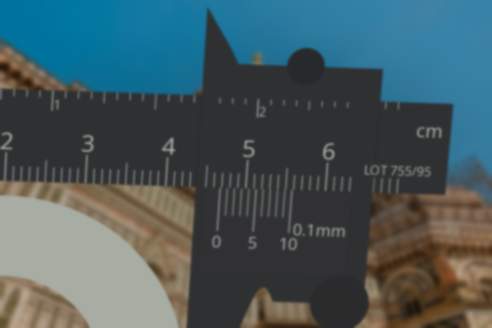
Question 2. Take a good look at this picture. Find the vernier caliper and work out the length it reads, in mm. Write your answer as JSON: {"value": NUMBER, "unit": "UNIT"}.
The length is {"value": 46.8, "unit": "mm"}
